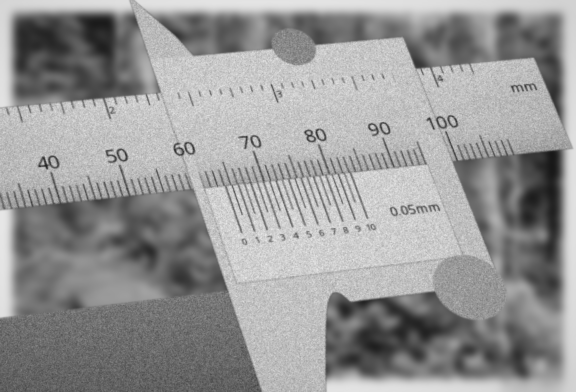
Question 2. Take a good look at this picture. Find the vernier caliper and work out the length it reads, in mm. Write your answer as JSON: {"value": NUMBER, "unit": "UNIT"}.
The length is {"value": 64.2, "unit": "mm"}
